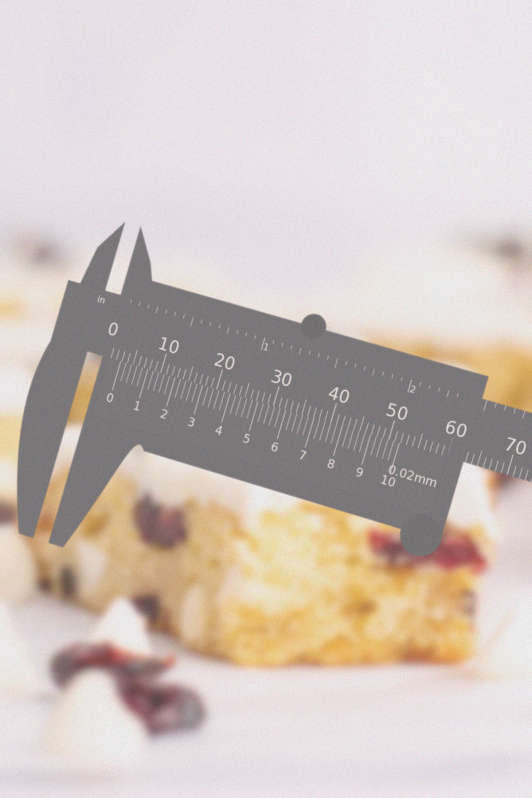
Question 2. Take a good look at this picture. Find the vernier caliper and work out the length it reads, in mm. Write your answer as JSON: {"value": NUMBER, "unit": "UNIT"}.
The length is {"value": 2.8, "unit": "mm"}
